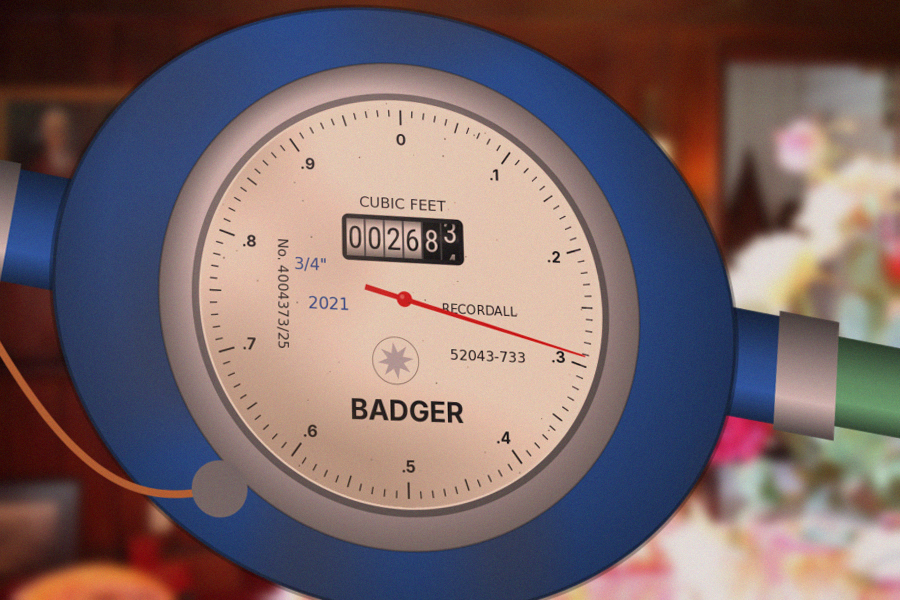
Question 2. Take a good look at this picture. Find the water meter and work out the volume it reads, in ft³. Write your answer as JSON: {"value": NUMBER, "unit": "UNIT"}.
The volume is {"value": 2683.29, "unit": "ft³"}
